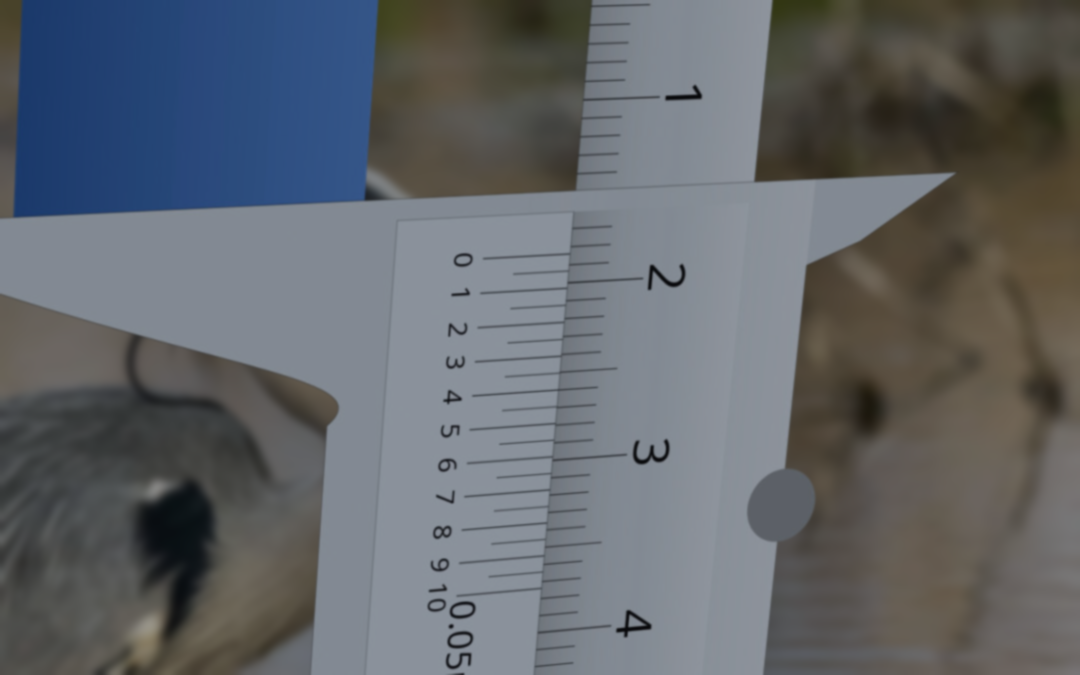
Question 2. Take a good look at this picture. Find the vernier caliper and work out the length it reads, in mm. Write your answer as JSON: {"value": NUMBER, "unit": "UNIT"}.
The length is {"value": 18.4, "unit": "mm"}
